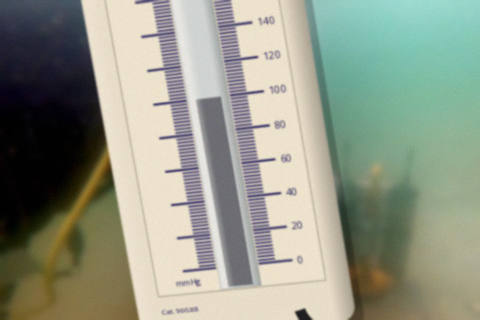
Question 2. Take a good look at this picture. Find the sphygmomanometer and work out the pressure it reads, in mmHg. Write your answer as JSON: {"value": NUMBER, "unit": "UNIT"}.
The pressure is {"value": 100, "unit": "mmHg"}
